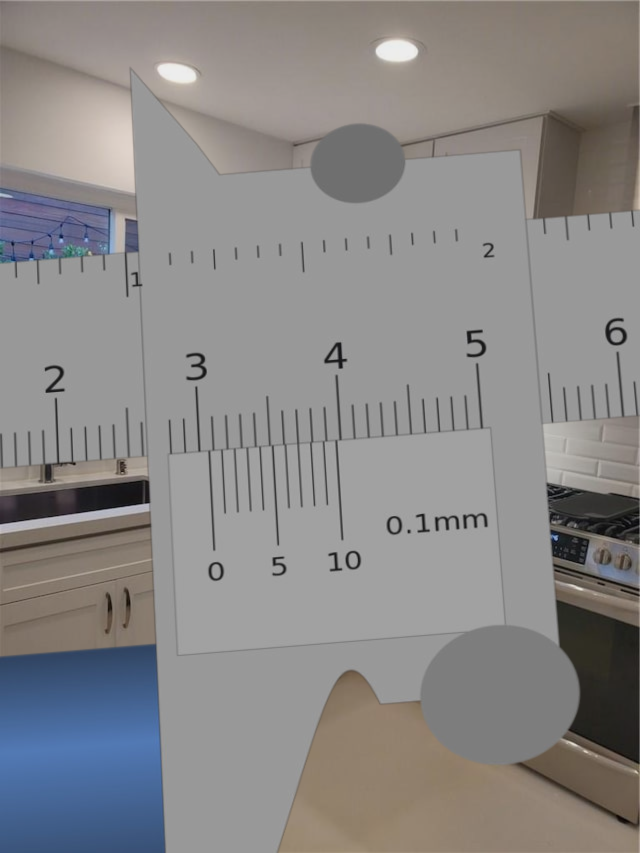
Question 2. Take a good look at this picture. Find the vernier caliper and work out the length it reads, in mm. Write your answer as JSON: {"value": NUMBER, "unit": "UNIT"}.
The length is {"value": 30.7, "unit": "mm"}
